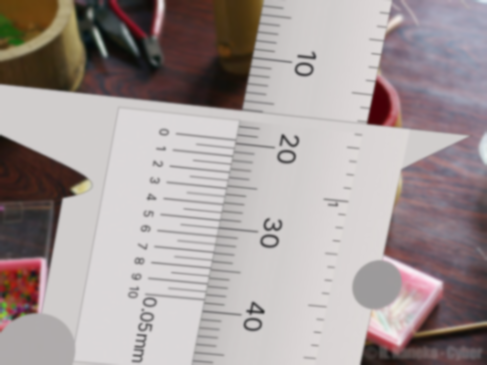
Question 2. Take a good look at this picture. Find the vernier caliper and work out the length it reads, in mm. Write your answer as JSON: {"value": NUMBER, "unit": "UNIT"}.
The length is {"value": 19.6, "unit": "mm"}
